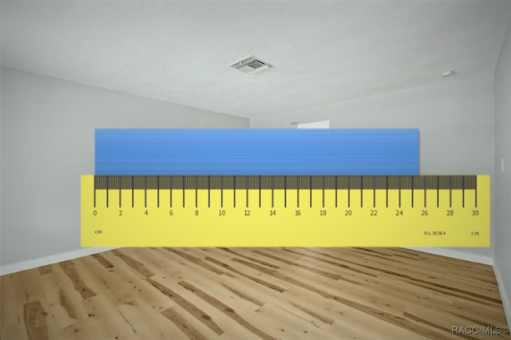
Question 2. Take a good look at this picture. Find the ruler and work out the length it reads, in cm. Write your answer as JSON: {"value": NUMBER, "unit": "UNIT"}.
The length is {"value": 25.5, "unit": "cm"}
